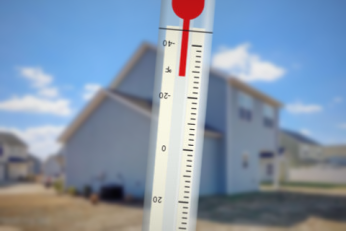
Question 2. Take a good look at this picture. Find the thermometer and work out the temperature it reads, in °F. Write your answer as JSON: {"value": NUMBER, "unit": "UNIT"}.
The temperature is {"value": -28, "unit": "°F"}
